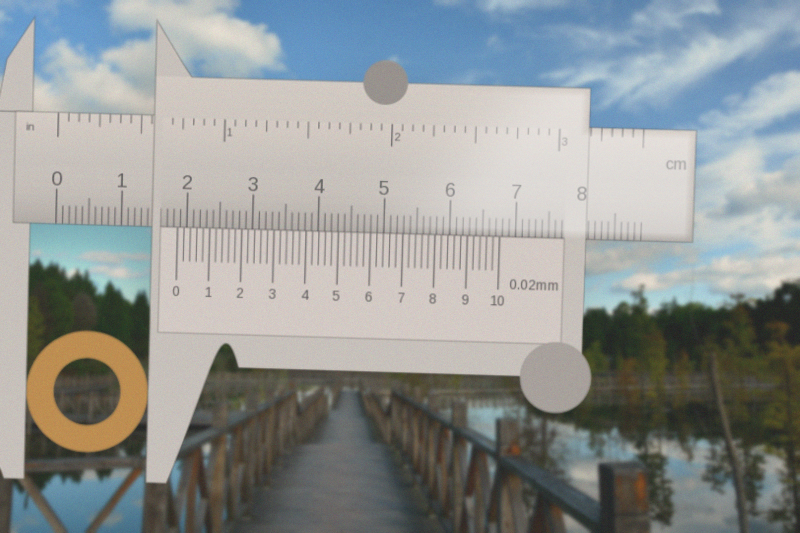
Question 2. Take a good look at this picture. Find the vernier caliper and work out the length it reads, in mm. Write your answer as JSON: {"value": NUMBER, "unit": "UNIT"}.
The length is {"value": 18.6, "unit": "mm"}
